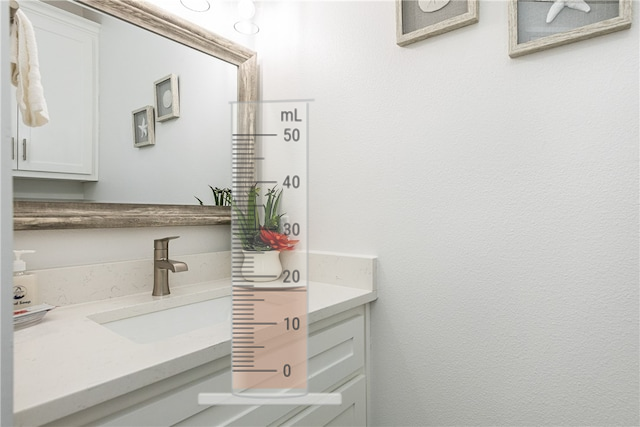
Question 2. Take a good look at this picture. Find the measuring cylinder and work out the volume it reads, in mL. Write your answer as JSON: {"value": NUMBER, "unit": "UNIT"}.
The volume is {"value": 17, "unit": "mL"}
